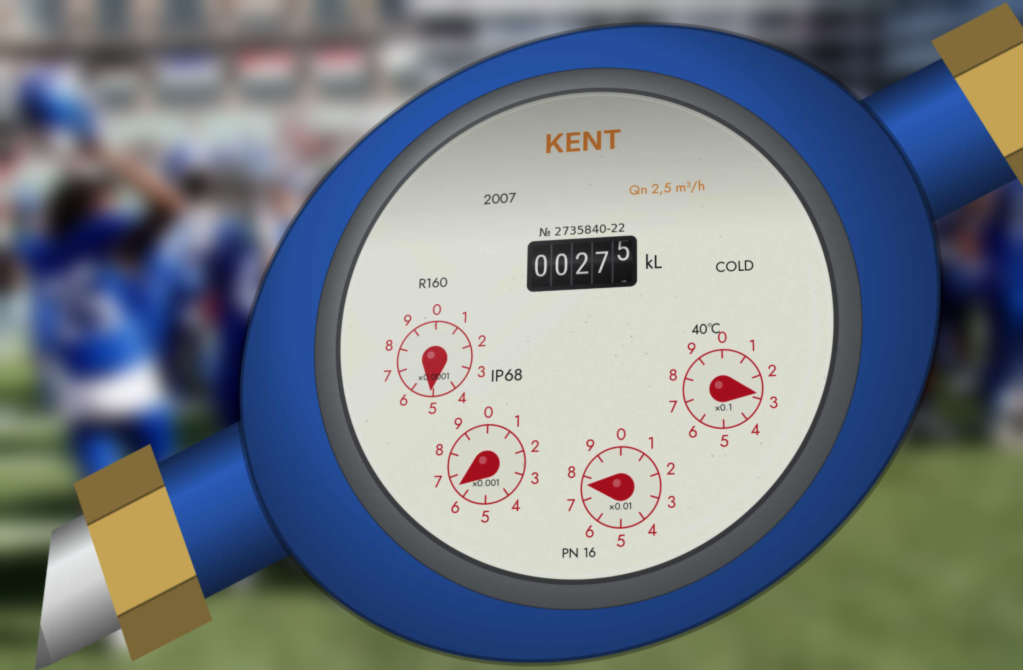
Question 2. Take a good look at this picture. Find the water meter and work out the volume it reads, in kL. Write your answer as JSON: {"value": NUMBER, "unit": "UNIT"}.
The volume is {"value": 275.2765, "unit": "kL"}
